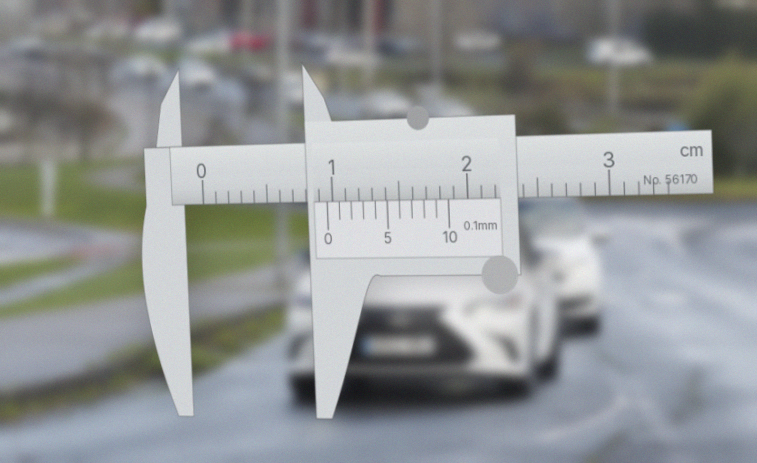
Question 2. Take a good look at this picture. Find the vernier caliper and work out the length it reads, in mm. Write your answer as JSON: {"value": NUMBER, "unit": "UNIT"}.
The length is {"value": 9.6, "unit": "mm"}
